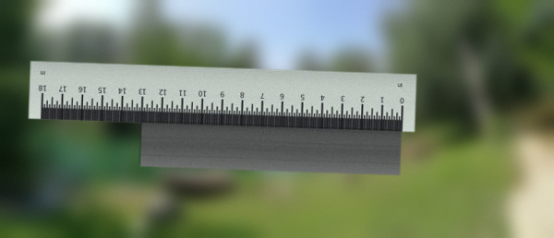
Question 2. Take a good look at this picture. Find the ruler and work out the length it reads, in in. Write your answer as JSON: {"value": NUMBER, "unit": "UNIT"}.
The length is {"value": 13, "unit": "in"}
